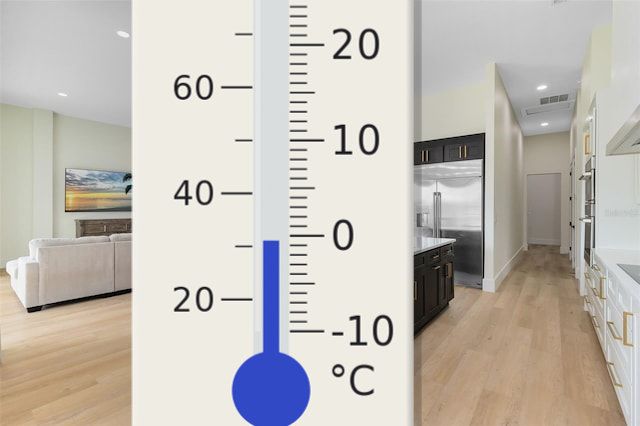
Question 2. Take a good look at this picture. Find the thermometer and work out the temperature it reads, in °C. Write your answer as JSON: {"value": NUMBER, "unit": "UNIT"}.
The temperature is {"value": -0.5, "unit": "°C"}
